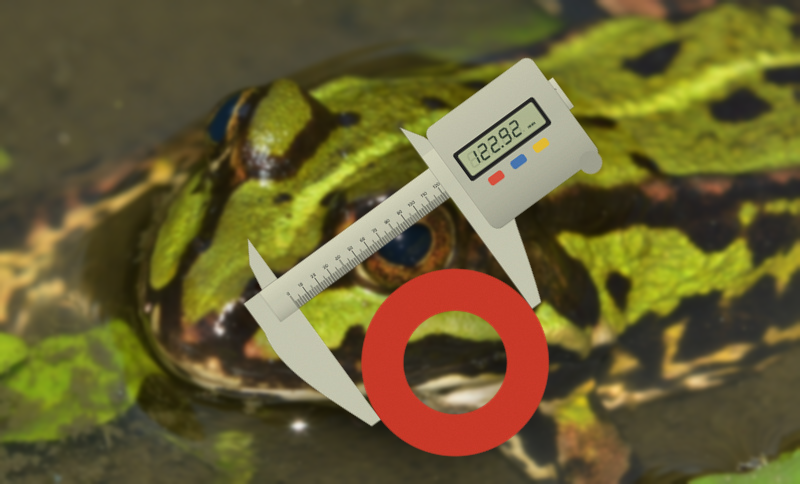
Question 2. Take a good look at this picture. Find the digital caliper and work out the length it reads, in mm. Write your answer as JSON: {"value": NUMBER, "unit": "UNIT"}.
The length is {"value": 122.92, "unit": "mm"}
